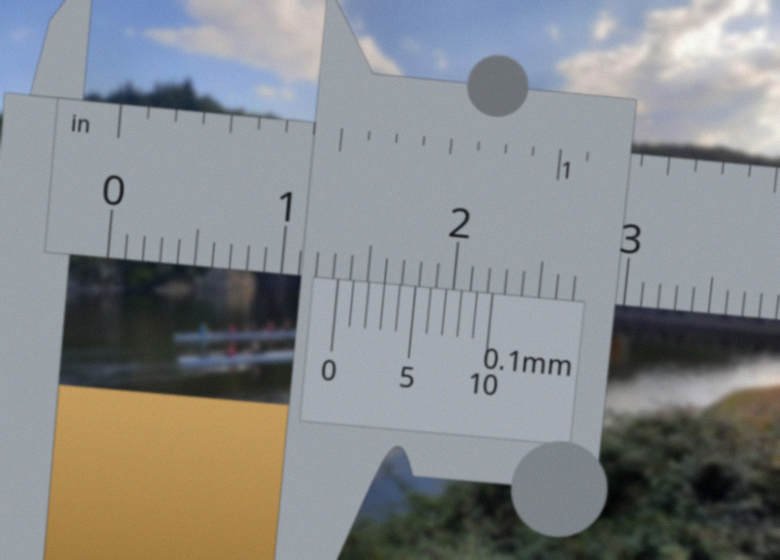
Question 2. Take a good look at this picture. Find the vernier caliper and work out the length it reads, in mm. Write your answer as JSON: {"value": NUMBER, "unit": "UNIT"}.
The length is {"value": 13.3, "unit": "mm"}
